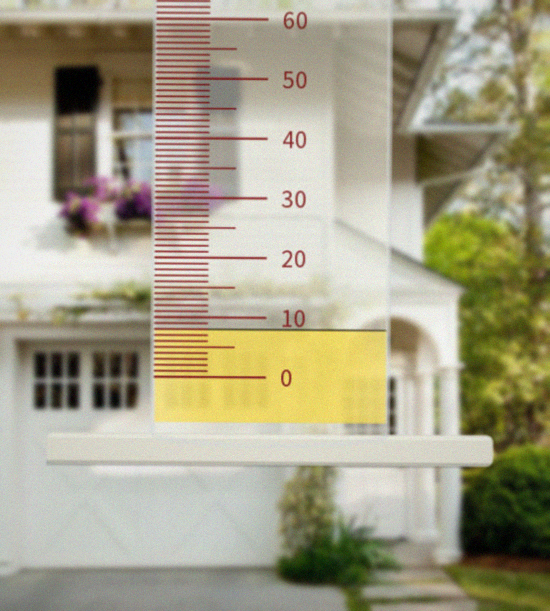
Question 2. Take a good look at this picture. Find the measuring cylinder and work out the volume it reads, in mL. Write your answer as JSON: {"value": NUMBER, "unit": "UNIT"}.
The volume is {"value": 8, "unit": "mL"}
